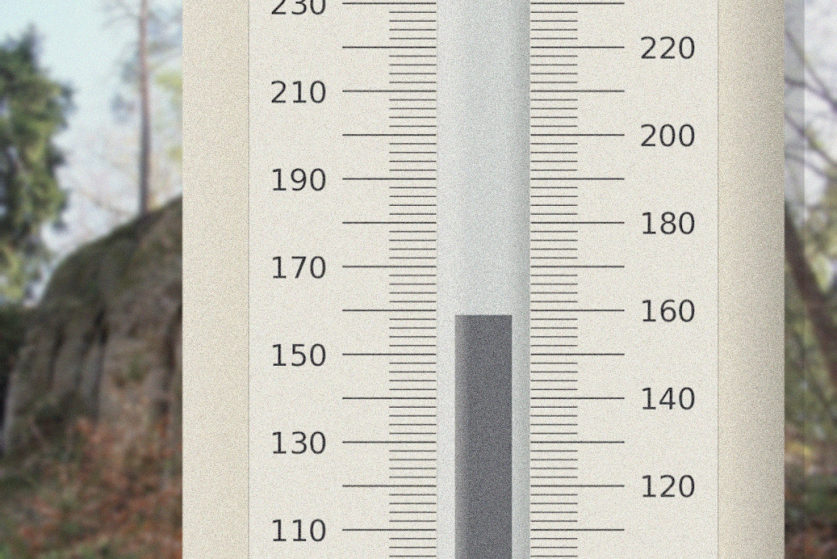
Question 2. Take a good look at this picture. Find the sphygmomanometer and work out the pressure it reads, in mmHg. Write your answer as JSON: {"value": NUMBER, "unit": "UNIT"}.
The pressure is {"value": 159, "unit": "mmHg"}
